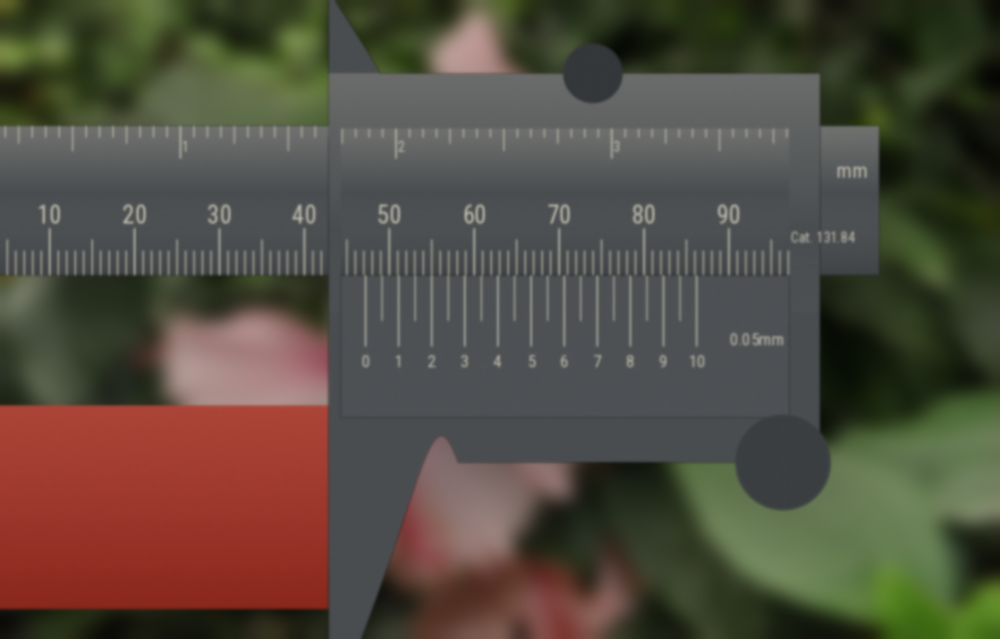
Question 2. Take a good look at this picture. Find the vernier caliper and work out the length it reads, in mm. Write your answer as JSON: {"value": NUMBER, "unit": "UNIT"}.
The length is {"value": 47.2, "unit": "mm"}
